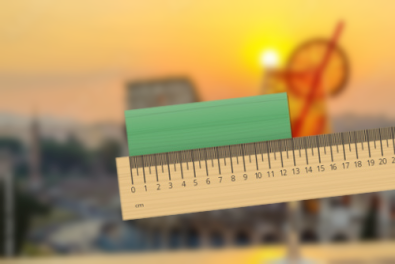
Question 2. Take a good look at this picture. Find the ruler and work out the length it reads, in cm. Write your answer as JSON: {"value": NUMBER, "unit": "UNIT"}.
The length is {"value": 13, "unit": "cm"}
